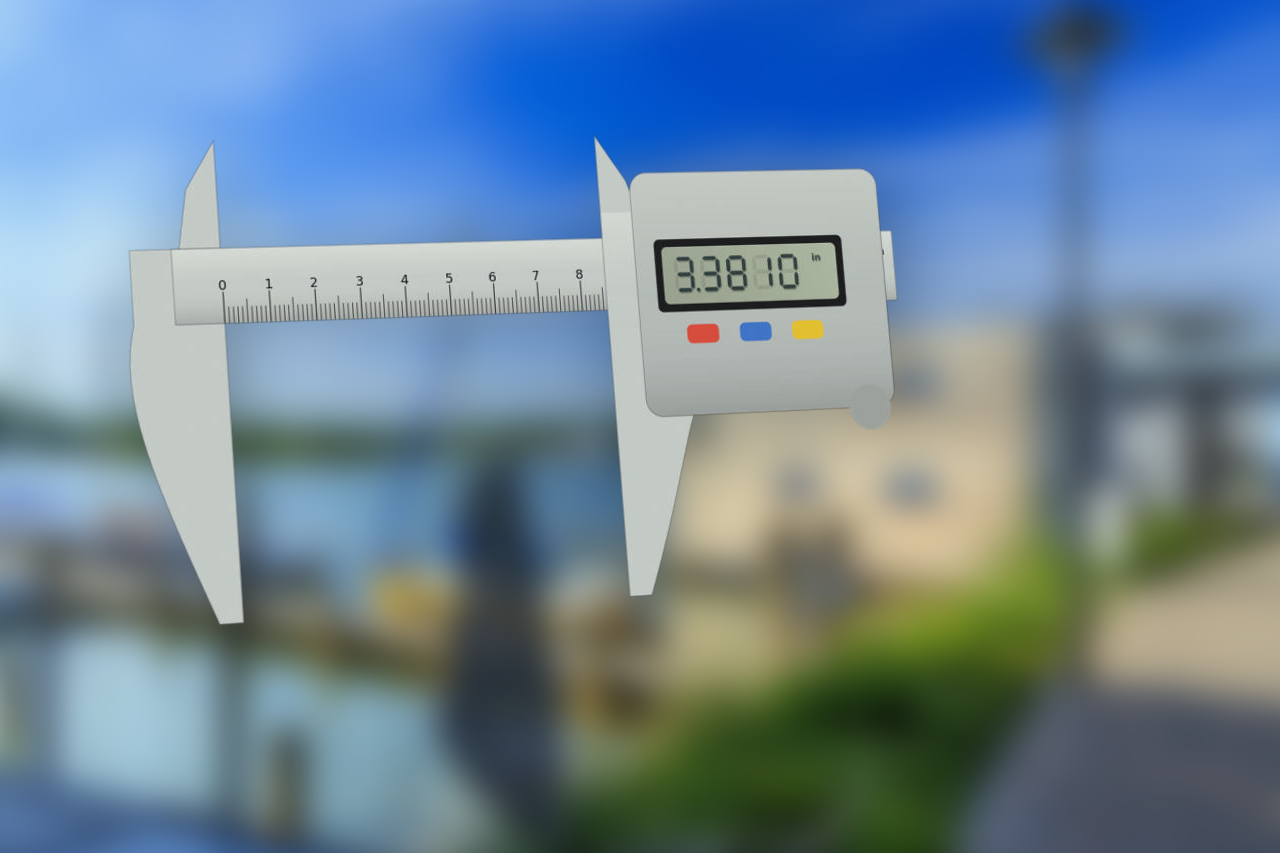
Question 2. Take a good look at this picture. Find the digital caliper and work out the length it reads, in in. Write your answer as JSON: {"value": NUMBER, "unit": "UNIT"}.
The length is {"value": 3.3810, "unit": "in"}
